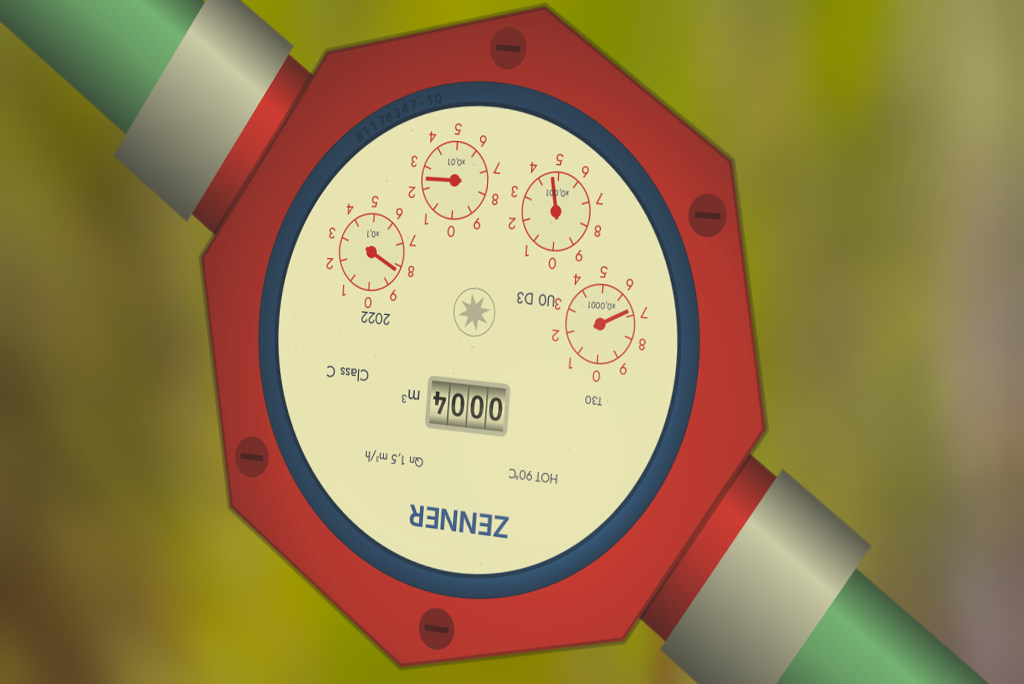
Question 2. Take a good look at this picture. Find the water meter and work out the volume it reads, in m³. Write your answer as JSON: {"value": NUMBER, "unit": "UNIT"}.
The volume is {"value": 4.8246, "unit": "m³"}
